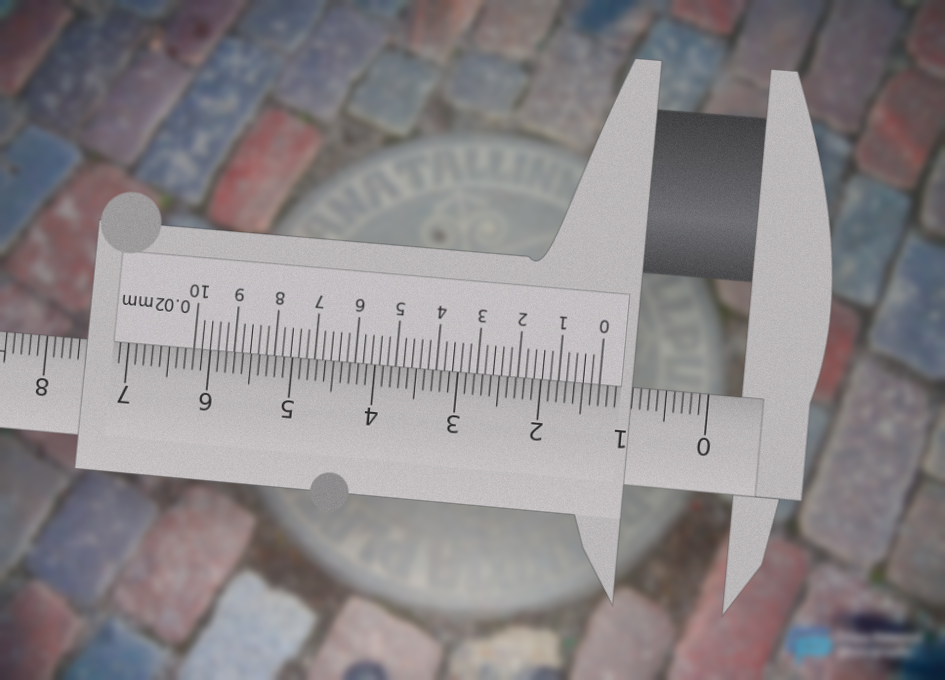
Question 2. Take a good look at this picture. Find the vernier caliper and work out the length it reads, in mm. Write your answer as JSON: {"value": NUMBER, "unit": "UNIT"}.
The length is {"value": 13.0, "unit": "mm"}
